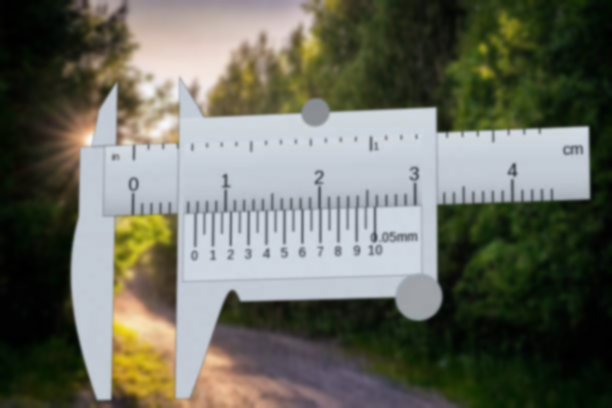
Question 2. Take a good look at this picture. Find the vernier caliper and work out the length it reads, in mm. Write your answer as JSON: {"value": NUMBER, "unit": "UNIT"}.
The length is {"value": 6.8, "unit": "mm"}
